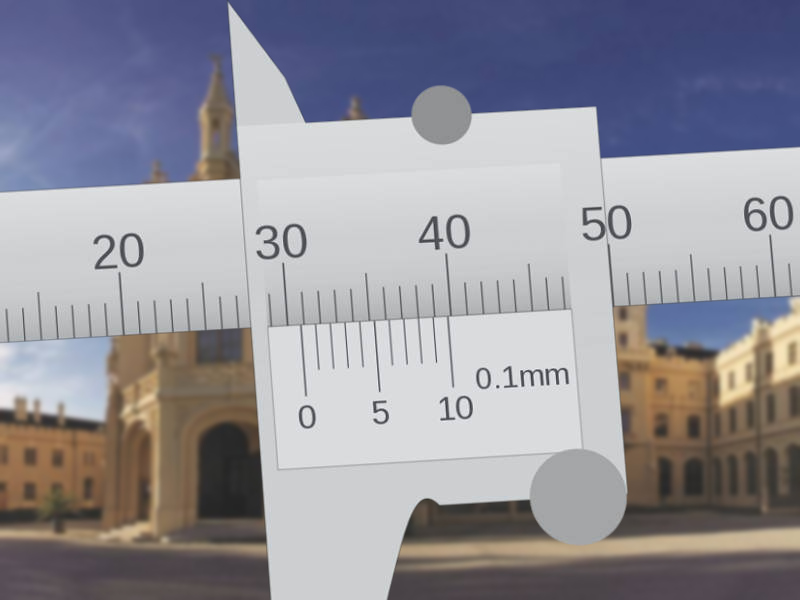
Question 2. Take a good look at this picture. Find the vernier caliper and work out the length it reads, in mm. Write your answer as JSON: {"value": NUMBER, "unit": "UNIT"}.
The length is {"value": 30.8, "unit": "mm"}
